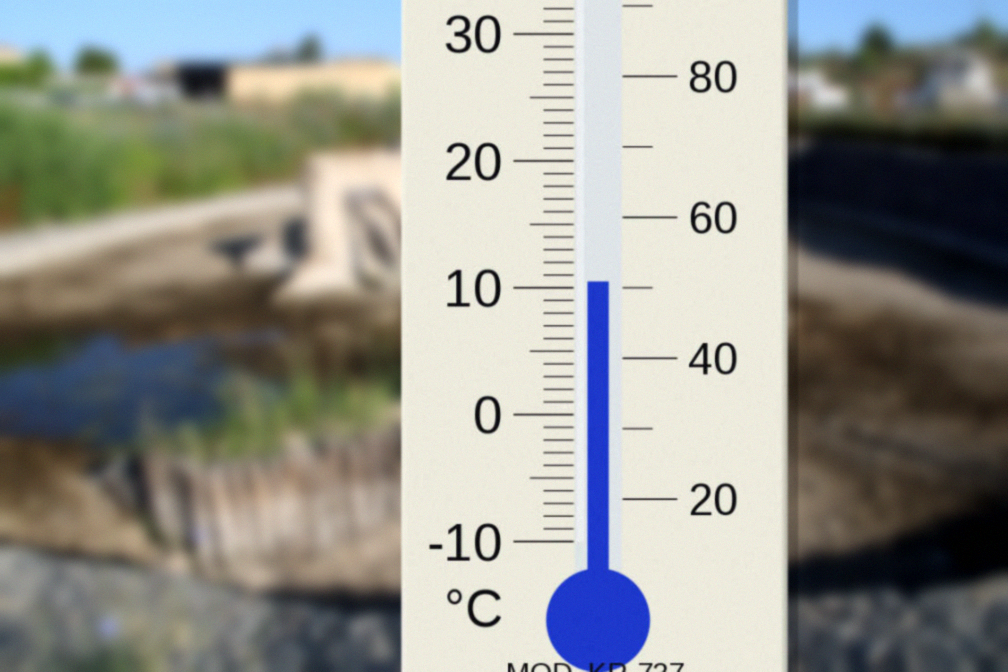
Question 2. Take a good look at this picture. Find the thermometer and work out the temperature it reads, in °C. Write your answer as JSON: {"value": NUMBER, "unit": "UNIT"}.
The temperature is {"value": 10.5, "unit": "°C"}
